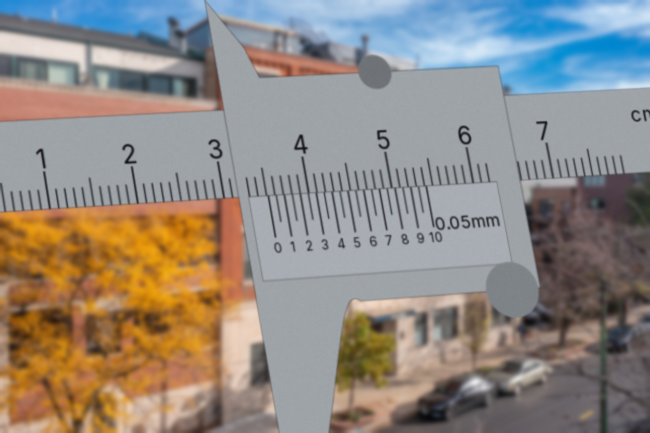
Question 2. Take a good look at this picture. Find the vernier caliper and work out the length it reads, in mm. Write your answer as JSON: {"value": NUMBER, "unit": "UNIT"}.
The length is {"value": 35.2, "unit": "mm"}
